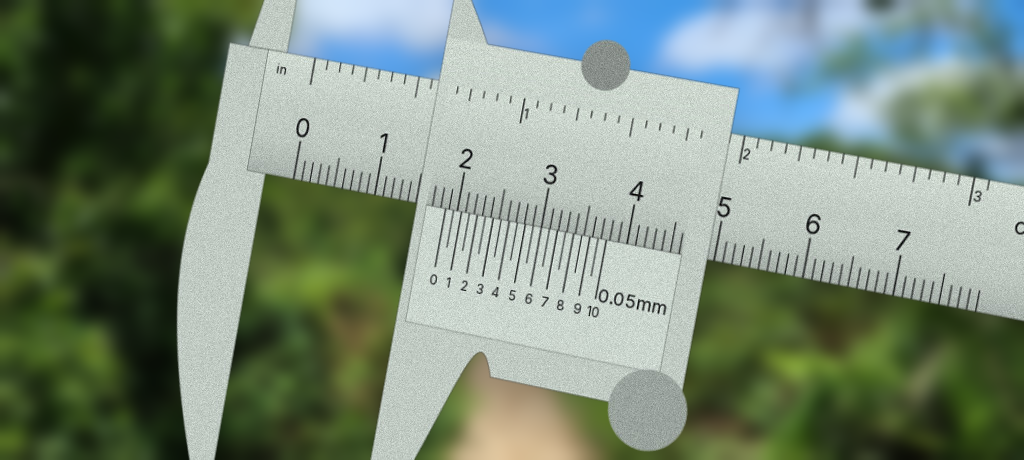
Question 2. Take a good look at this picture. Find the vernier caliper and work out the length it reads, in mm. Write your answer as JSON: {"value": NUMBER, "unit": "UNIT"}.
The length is {"value": 18.6, "unit": "mm"}
